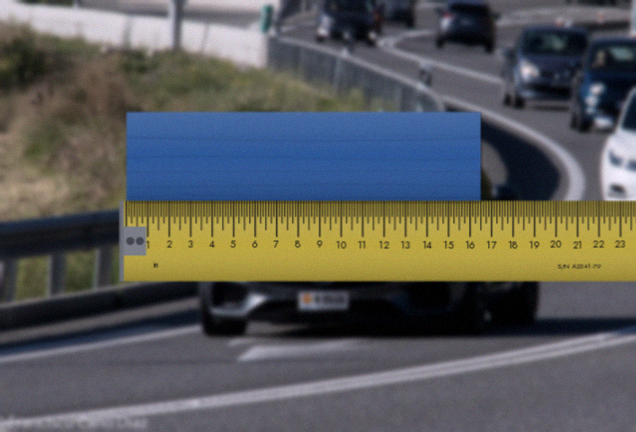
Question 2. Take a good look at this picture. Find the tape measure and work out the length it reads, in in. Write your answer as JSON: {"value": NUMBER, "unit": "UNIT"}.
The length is {"value": 16.5, "unit": "in"}
